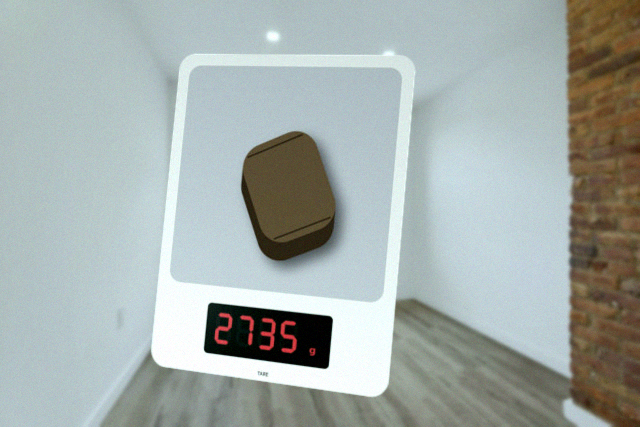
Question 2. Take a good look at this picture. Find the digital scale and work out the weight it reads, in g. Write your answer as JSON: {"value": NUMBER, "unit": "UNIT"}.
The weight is {"value": 2735, "unit": "g"}
